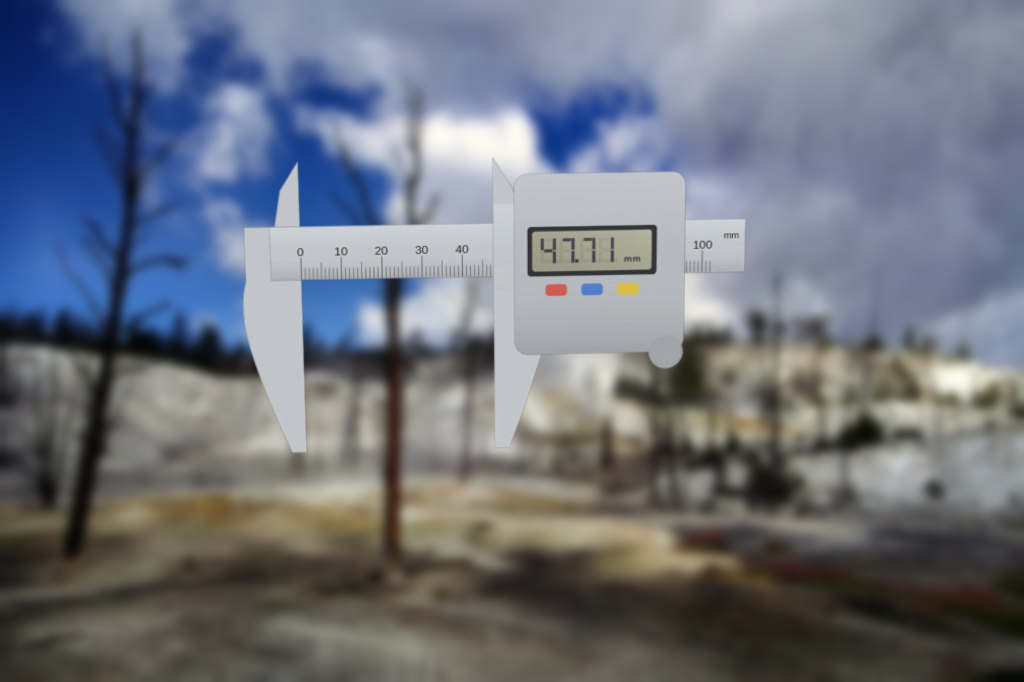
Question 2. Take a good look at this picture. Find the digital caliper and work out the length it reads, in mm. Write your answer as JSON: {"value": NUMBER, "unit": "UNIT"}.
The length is {"value": 47.71, "unit": "mm"}
